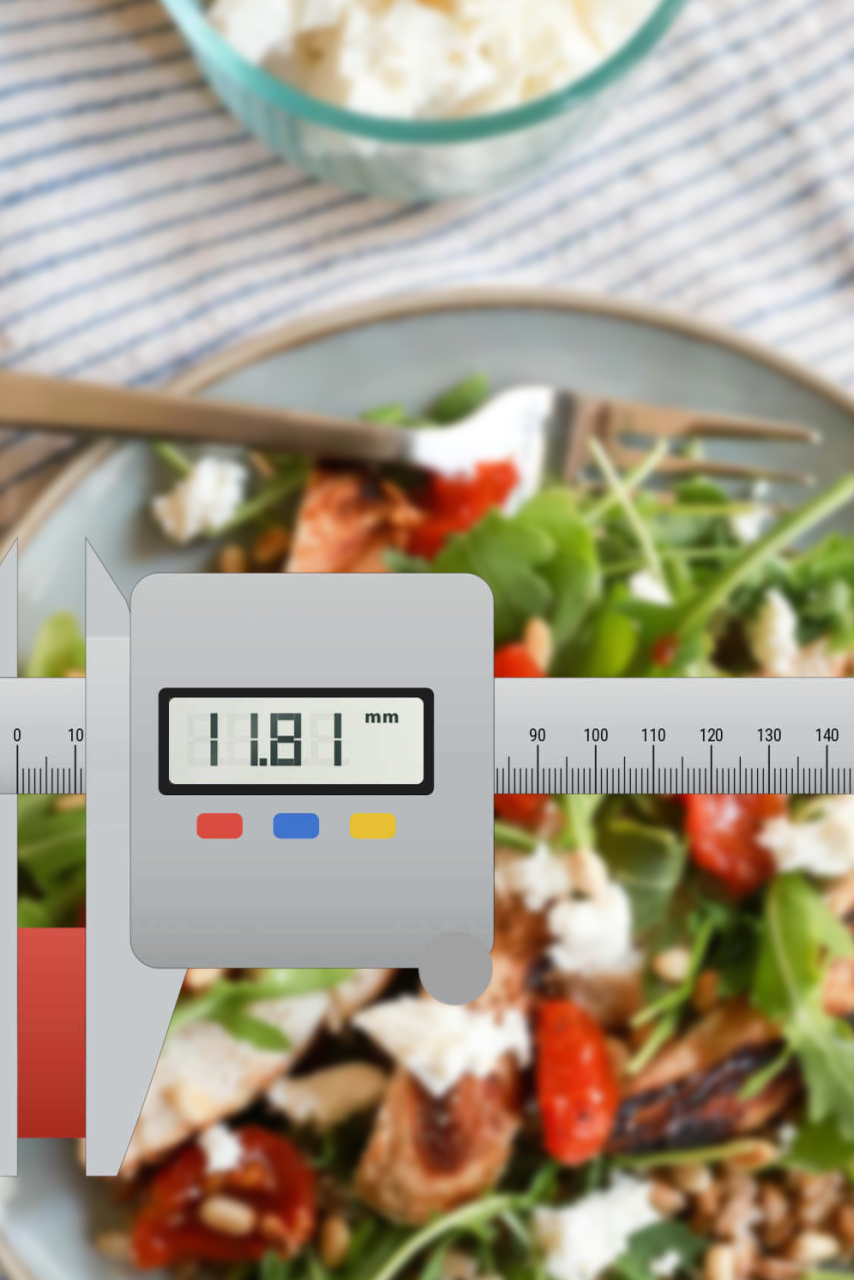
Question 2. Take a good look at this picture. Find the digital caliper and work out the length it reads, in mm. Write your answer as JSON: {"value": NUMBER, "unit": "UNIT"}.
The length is {"value": 11.81, "unit": "mm"}
